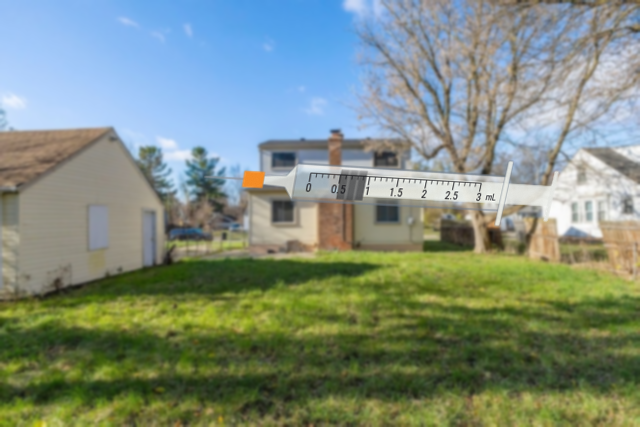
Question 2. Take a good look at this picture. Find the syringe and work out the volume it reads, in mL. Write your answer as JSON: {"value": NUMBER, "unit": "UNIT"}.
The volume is {"value": 0.5, "unit": "mL"}
